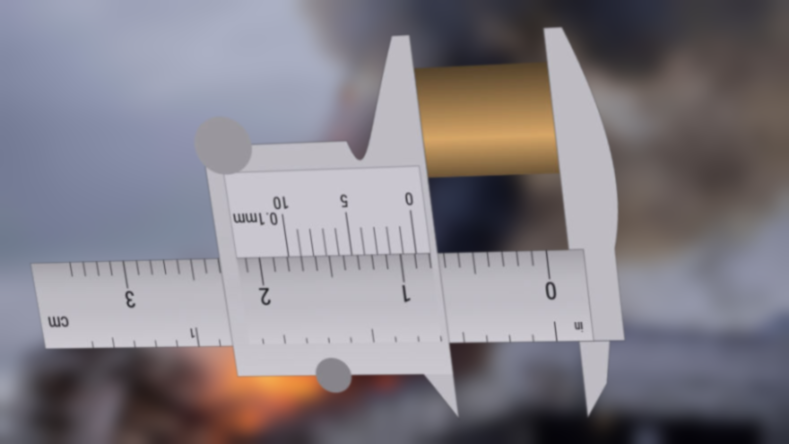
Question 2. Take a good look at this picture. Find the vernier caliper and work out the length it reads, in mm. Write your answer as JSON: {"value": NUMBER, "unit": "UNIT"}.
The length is {"value": 8.9, "unit": "mm"}
